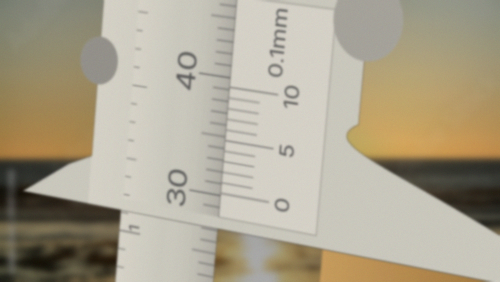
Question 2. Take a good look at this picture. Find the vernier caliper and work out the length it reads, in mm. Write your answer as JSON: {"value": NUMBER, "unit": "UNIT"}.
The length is {"value": 30.2, "unit": "mm"}
